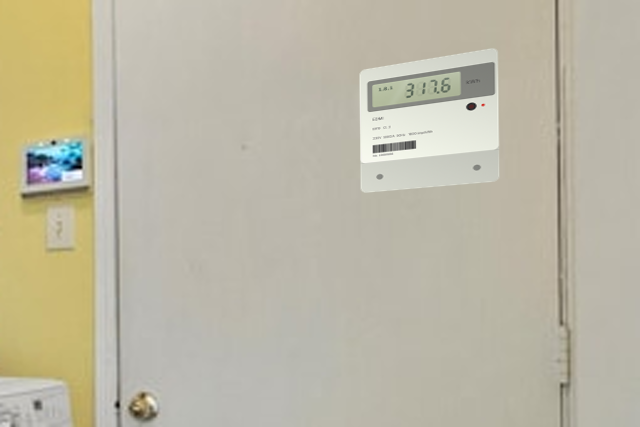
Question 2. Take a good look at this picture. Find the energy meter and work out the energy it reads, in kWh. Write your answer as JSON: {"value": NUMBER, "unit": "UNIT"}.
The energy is {"value": 317.6, "unit": "kWh"}
